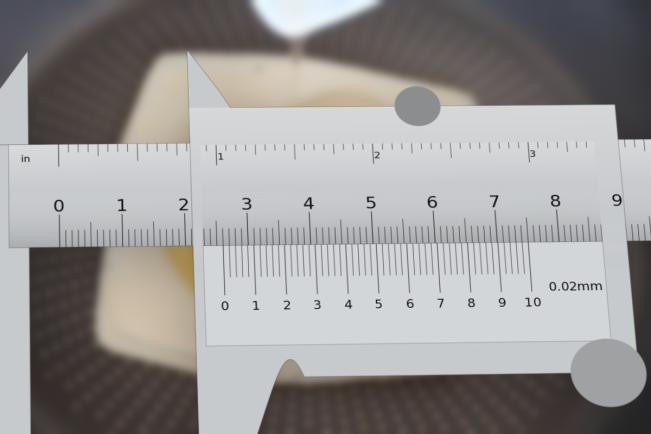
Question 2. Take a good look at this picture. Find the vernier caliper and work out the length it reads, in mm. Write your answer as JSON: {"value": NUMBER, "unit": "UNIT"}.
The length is {"value": 26.0, "unit": "mm"}
